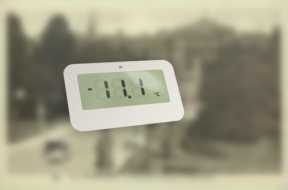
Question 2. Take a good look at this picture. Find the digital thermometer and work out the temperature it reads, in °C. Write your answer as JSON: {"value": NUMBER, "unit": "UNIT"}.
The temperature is {"value": -11.1, "unit": "°C"}
